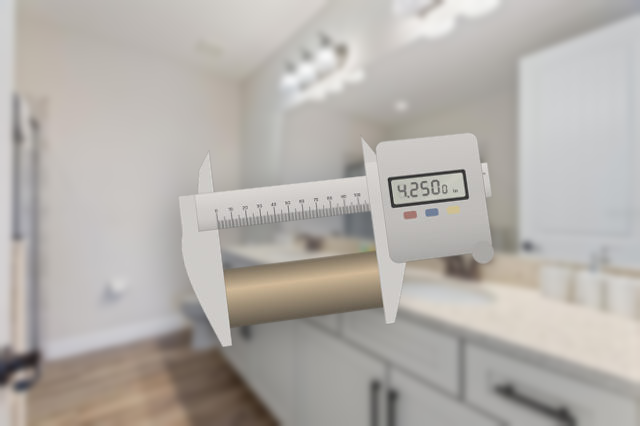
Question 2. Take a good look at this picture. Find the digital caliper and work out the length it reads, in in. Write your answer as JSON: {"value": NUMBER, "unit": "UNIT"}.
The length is {"value": 4.2500, "unit": "in"}
